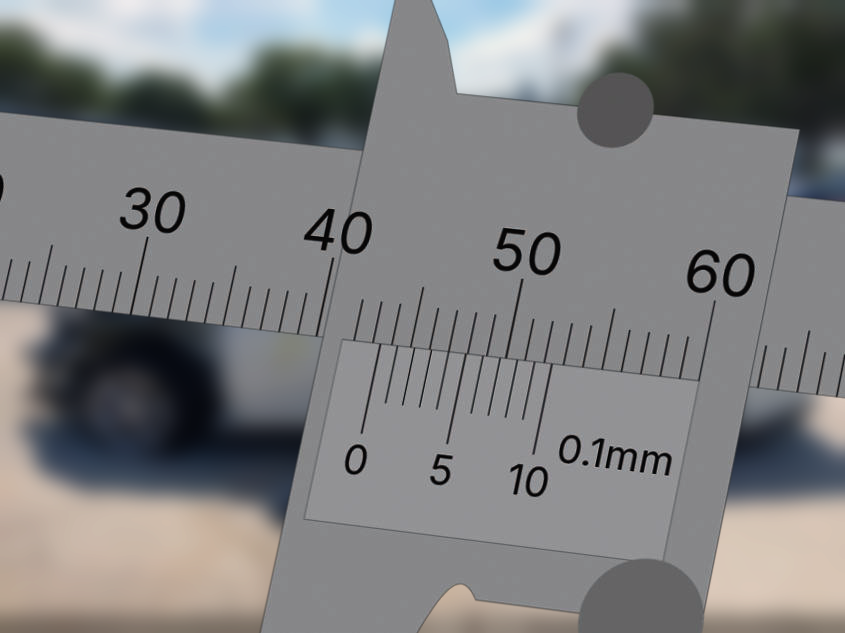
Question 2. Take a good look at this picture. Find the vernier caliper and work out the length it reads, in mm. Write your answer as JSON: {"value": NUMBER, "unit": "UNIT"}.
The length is {"value": 43.4, "unit": "mm"}
